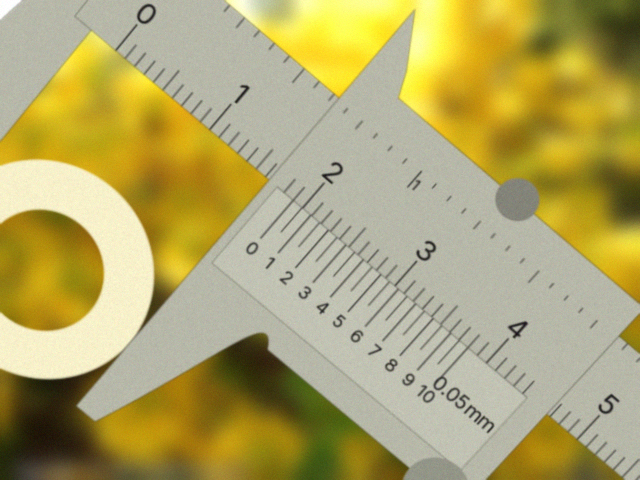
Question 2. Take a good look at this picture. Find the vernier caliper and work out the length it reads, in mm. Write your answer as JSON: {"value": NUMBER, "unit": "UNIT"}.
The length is {"value": 19.0, "unit": "mm"}
